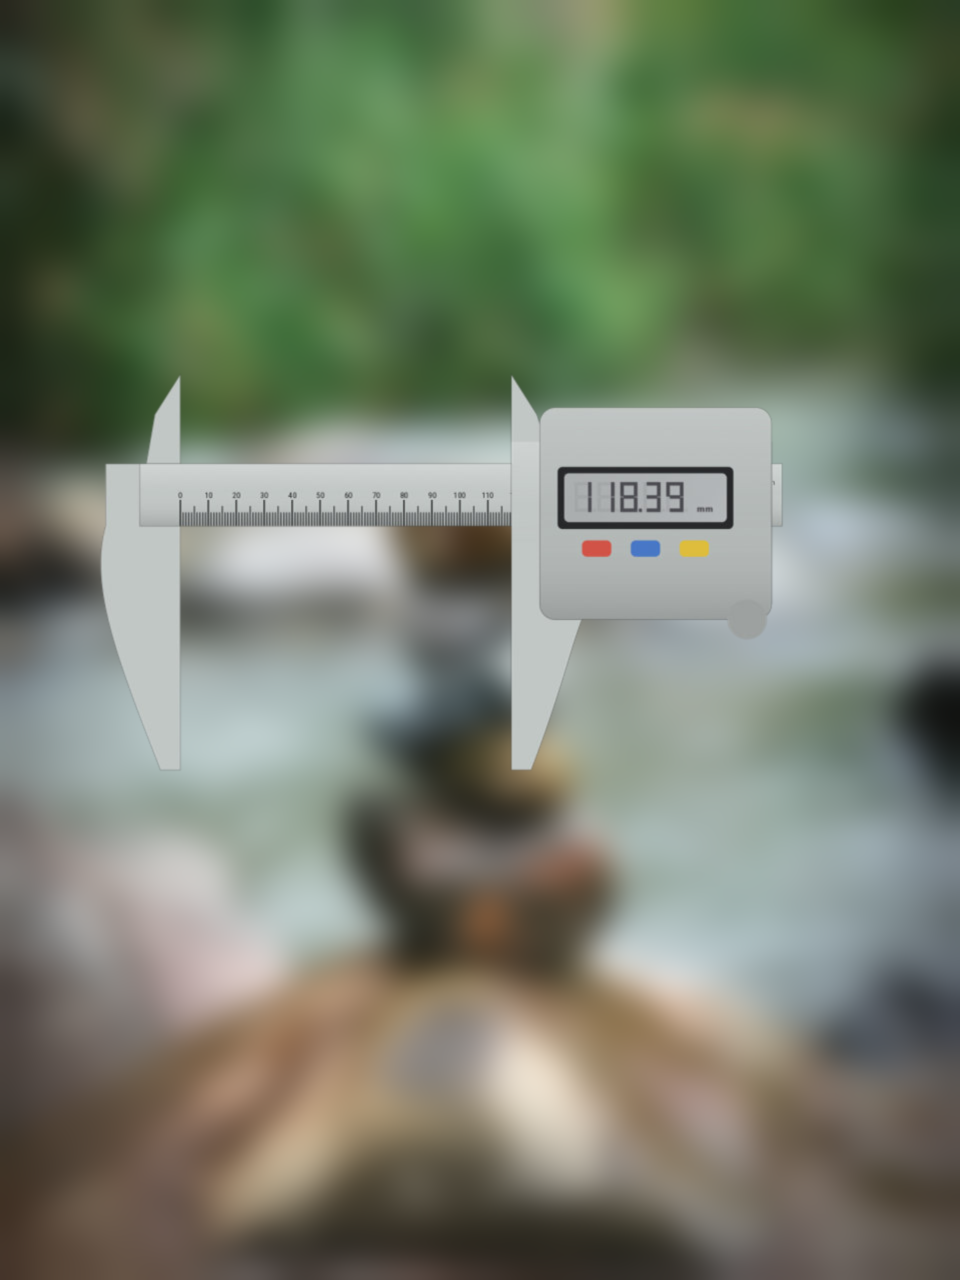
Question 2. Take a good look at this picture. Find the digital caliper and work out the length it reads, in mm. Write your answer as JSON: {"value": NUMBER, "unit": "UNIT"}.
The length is {"value": 118.39, "unit": "mm"}
